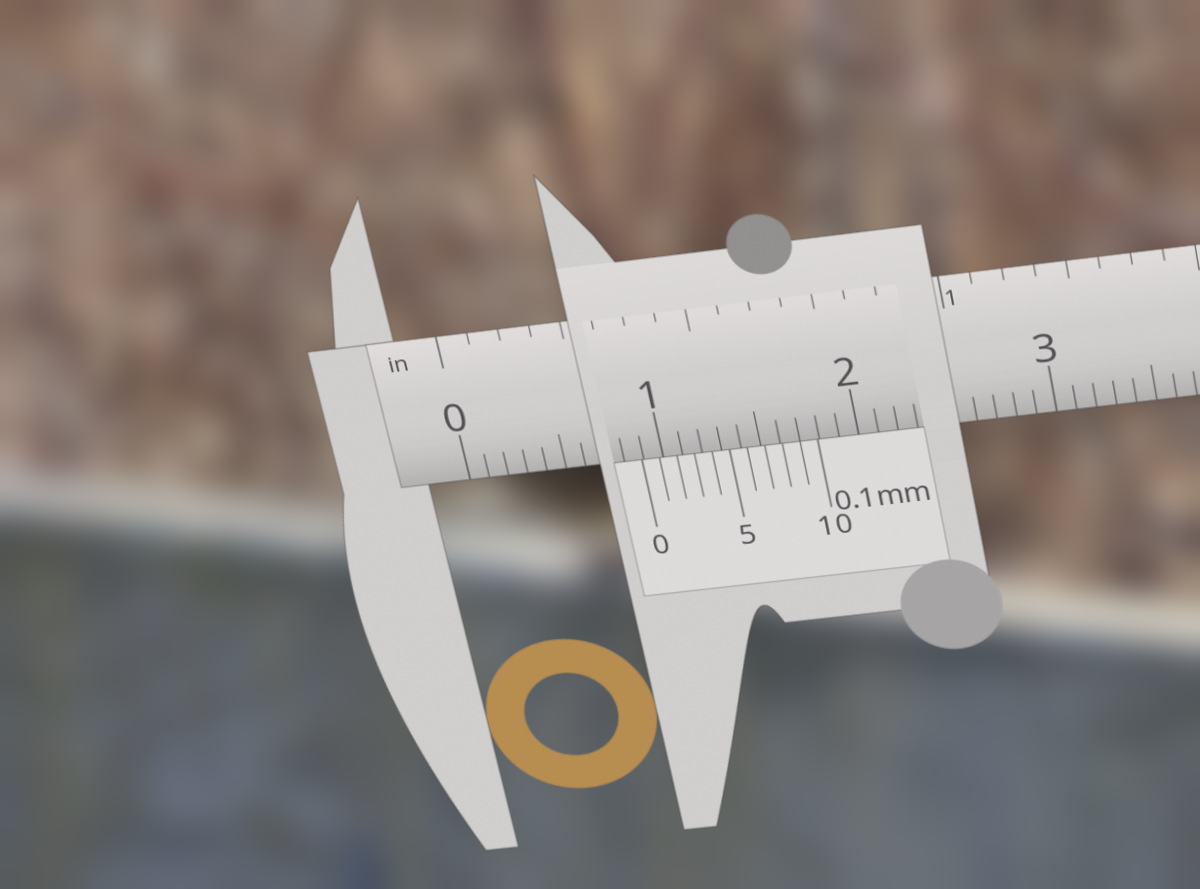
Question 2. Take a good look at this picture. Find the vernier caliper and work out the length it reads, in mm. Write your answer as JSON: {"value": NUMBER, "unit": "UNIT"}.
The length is {"value": 8.9, "unit": "mm"}
